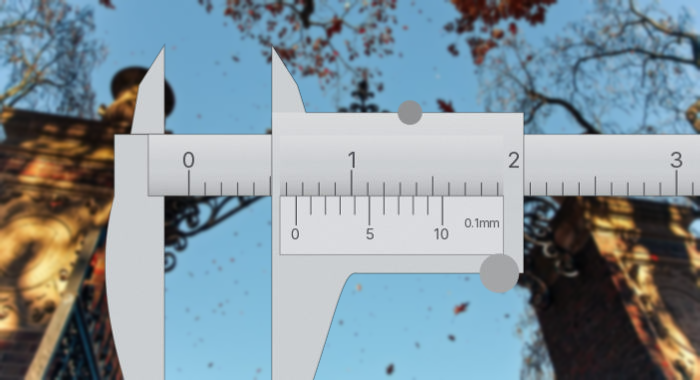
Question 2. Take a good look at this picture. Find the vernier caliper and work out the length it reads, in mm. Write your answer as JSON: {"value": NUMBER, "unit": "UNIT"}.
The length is {"value": 6.6, "unit": "mm"}
